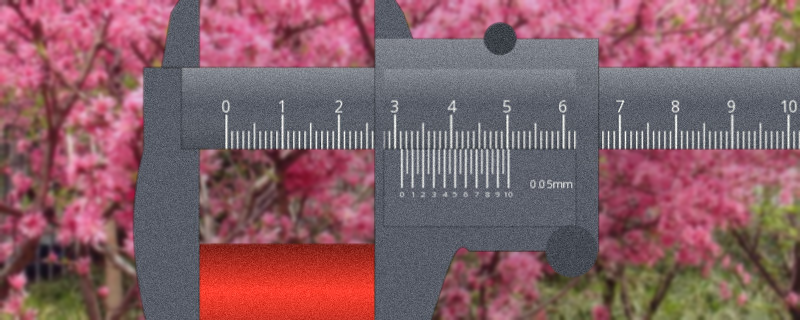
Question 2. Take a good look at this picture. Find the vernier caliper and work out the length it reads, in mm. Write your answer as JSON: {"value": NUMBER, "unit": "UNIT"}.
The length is {"value": 31.2, "unit": "mm"}
